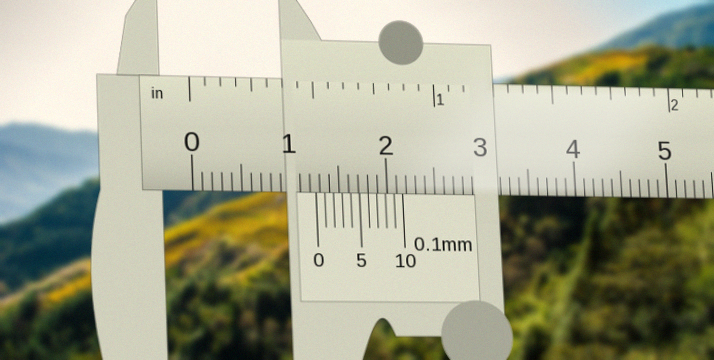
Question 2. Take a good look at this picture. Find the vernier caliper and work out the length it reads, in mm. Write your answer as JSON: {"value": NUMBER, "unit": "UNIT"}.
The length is {"value": 12.6, "unit": "mm"}
